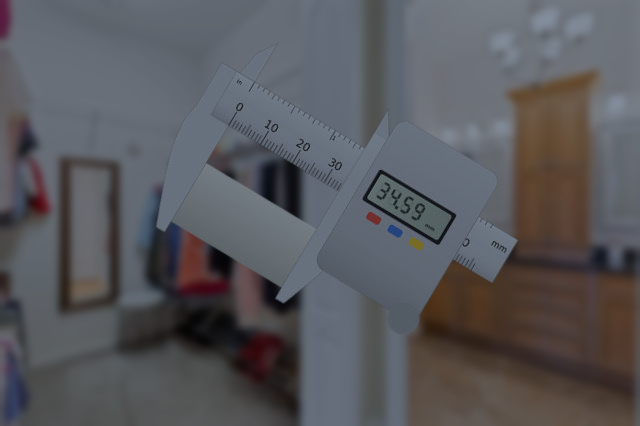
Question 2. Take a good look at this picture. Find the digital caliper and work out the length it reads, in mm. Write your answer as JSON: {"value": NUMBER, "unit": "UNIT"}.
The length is {"value": 34.59, "unit": "mm"}
